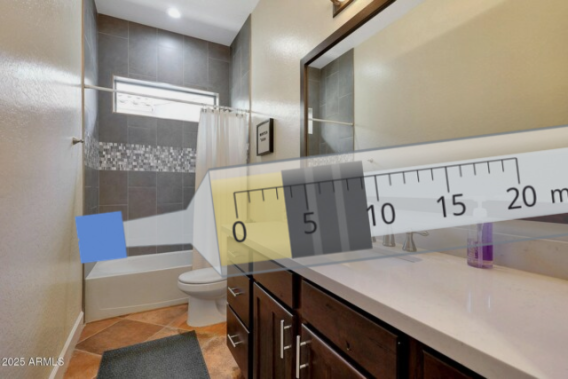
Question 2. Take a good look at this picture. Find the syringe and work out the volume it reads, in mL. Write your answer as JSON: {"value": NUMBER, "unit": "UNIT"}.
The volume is {"value": 3.5, "unit": "mL"}
